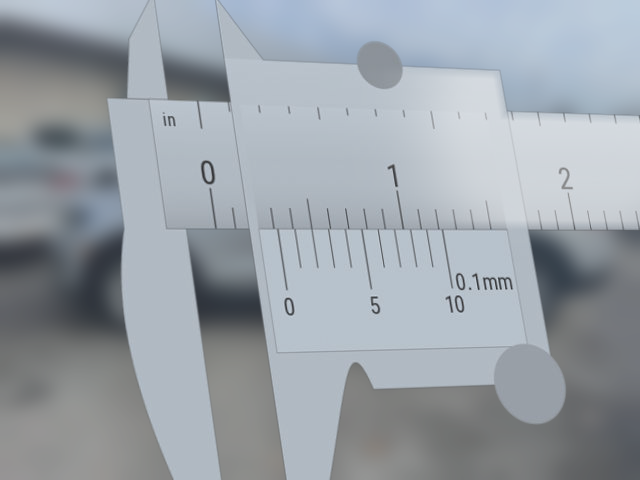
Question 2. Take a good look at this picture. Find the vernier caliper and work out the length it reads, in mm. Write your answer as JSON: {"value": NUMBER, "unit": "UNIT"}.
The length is {"value": 3.2, "unit": "mm"}
